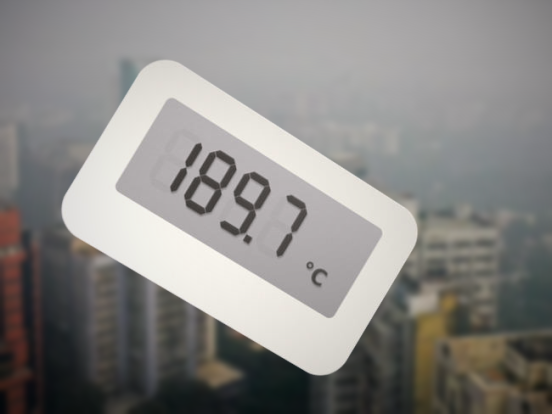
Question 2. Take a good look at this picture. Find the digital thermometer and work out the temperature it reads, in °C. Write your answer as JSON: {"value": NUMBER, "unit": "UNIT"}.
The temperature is {"value": 189.7, "unit": "°C"}
